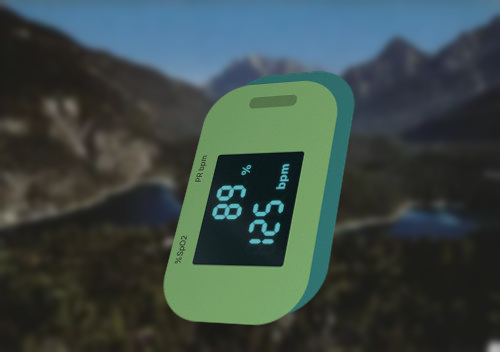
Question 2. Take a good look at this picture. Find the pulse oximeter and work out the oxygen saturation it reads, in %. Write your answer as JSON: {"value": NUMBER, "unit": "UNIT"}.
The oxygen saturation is {"value": 89, "unit": "%"}
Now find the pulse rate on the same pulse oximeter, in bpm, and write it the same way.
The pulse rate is {"value": 125, "unit": "bpm"}
